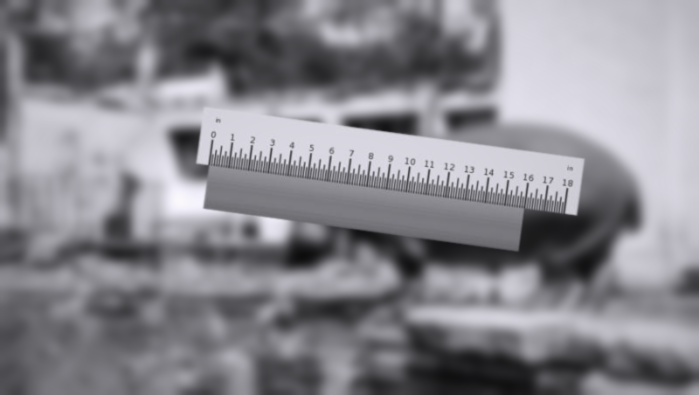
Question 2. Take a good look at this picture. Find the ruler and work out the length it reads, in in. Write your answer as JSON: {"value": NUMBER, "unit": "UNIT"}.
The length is {"value": 16, "unit": "in"}
